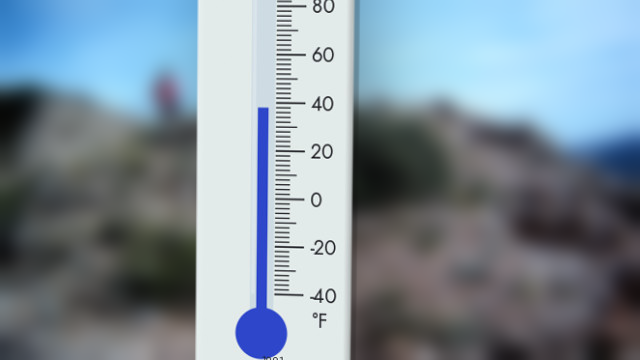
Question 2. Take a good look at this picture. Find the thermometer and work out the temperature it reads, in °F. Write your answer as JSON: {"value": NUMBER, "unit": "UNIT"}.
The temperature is {"value": 38, "unit": "°F"}
